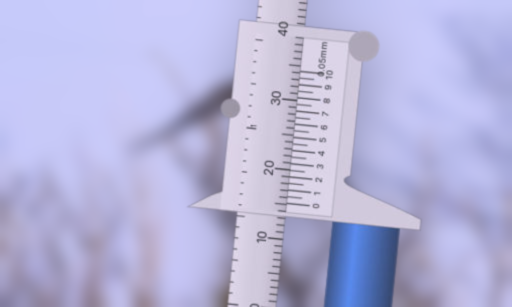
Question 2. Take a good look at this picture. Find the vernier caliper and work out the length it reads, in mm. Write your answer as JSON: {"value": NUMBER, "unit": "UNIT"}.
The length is {"value": 15.2, "unit": "mm"}
